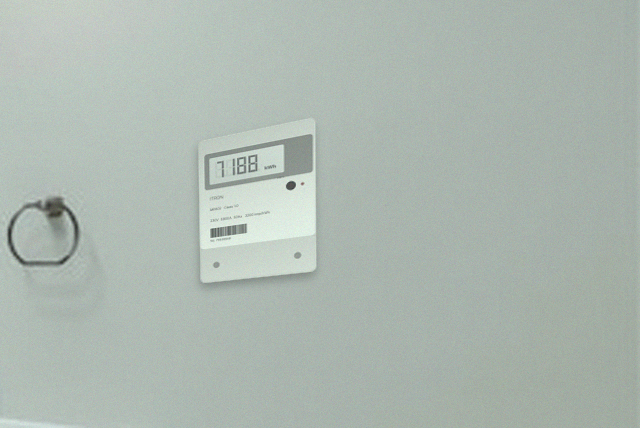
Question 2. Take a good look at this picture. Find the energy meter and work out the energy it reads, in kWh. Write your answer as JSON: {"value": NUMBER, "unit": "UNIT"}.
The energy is {"value": 7188, "unit": "kWh"}
